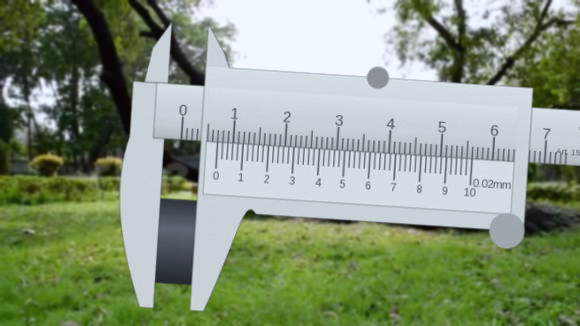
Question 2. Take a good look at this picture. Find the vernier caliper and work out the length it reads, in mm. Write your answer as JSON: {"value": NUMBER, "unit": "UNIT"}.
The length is {"value": 7.0, "unit": "mm"}
